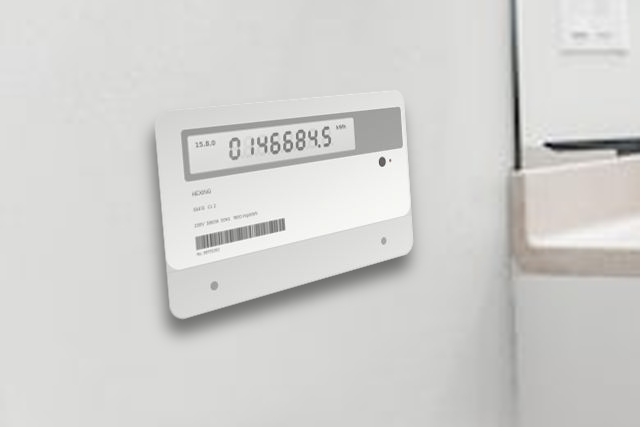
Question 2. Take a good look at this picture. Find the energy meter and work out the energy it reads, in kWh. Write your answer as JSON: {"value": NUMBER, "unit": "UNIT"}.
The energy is {"value": 146684.5, "unit": "kWh"}
